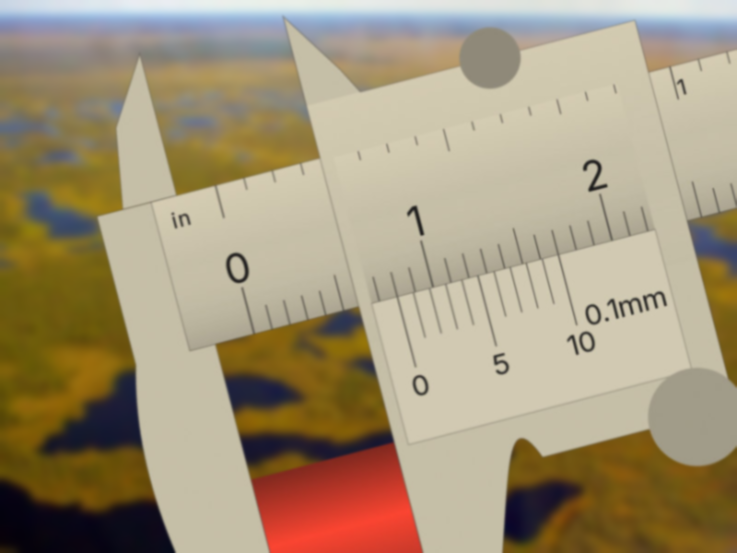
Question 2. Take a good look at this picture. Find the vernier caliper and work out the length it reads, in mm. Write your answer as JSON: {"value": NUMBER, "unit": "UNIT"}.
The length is {"value": 8.0, "unit": "mm"}
